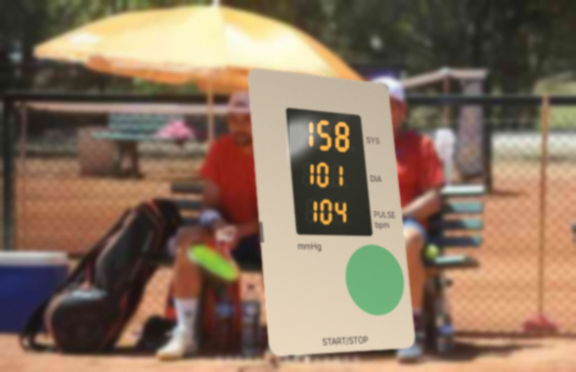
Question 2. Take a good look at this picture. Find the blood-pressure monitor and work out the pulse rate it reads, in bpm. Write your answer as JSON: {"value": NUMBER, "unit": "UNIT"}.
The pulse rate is {"value": 104, "unit": "bpm"}
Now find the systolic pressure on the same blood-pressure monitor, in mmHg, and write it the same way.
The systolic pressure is {"value": 158, "unit": "mmHg"}
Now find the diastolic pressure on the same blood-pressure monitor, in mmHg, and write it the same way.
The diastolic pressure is {"value": 101, "unit": "mmHg"}
